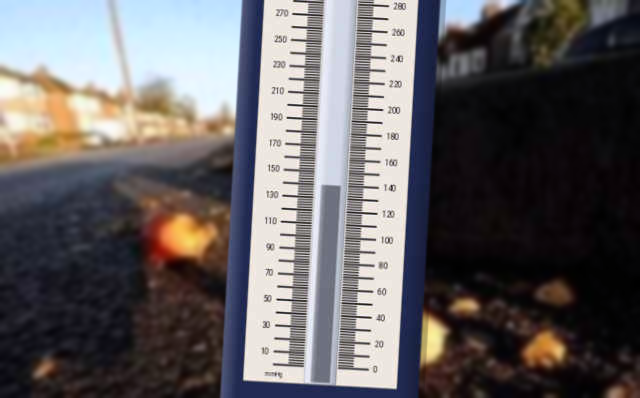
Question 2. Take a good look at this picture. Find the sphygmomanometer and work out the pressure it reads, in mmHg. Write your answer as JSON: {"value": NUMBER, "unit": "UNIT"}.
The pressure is {"value": 140, "unit": "mmHg"}
